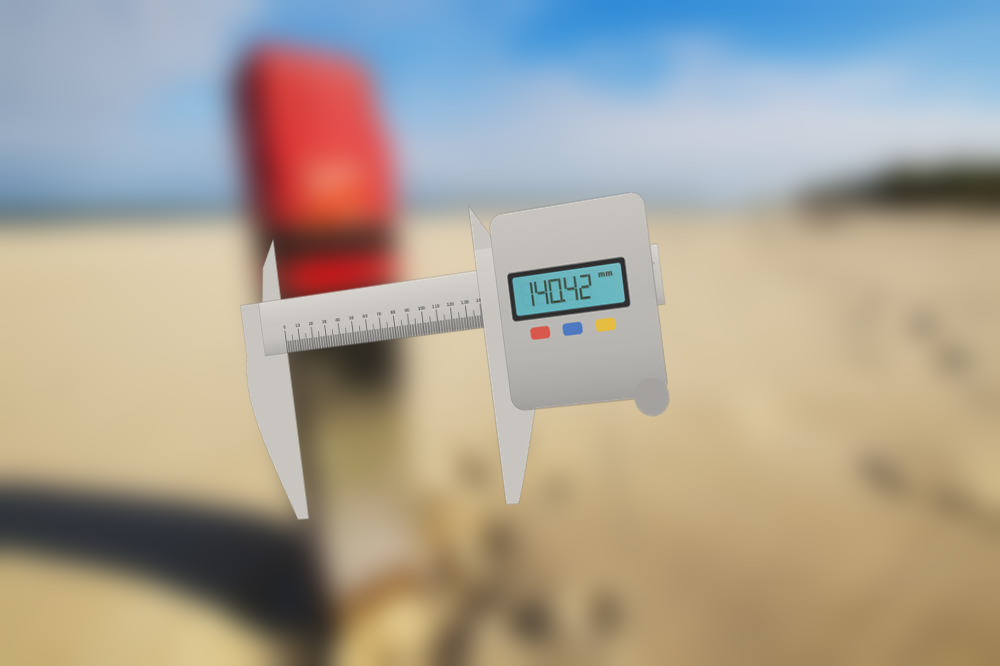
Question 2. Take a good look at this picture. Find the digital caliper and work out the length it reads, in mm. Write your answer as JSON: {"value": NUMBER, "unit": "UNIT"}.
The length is {"value": 140.42, "unit": "mm"}
